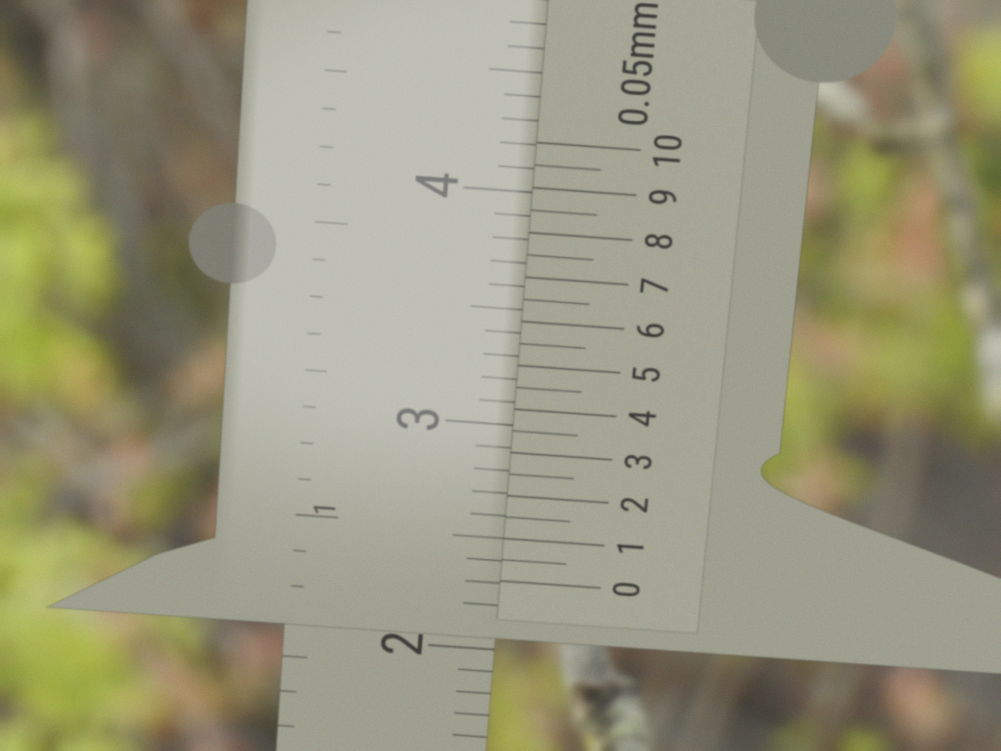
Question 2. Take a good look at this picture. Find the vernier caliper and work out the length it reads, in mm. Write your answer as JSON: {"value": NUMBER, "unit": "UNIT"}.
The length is {"value": 23.1, "unit": "mm"}
